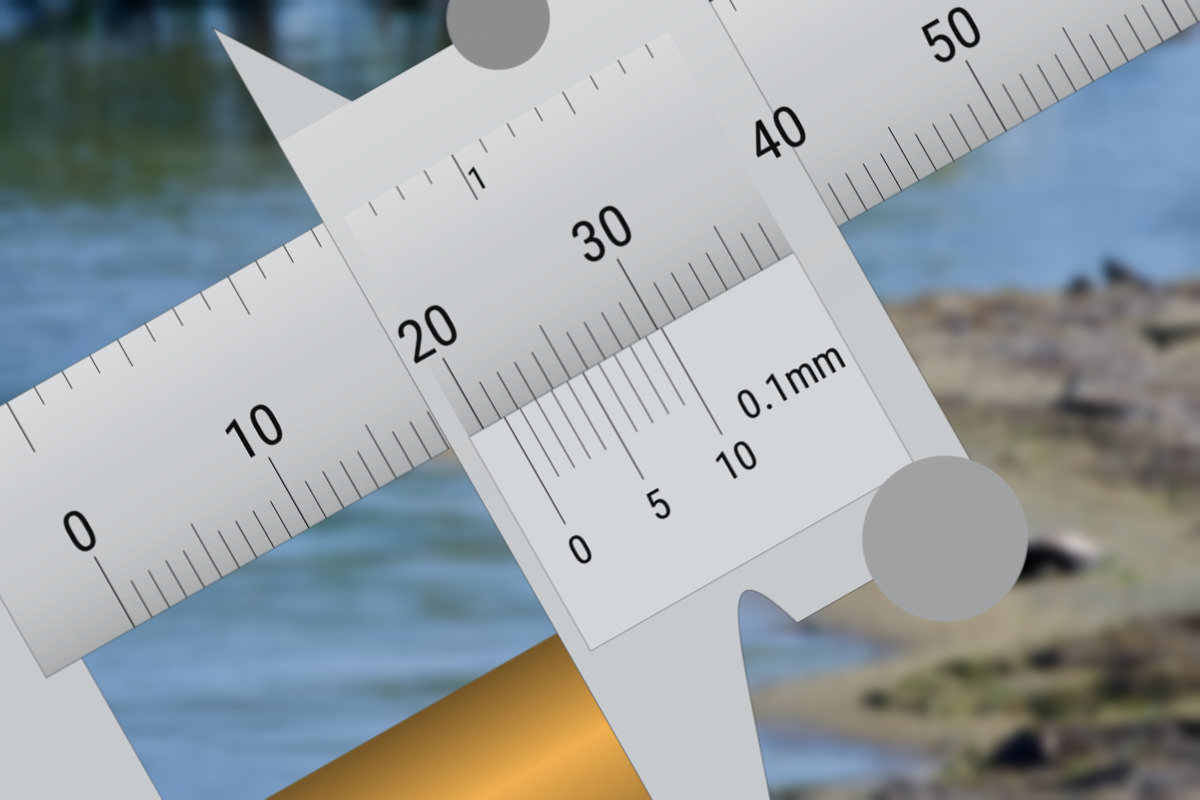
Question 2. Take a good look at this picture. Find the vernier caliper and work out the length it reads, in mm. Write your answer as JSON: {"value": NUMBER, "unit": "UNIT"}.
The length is {"value": 21.2, "unit": "mm"}
